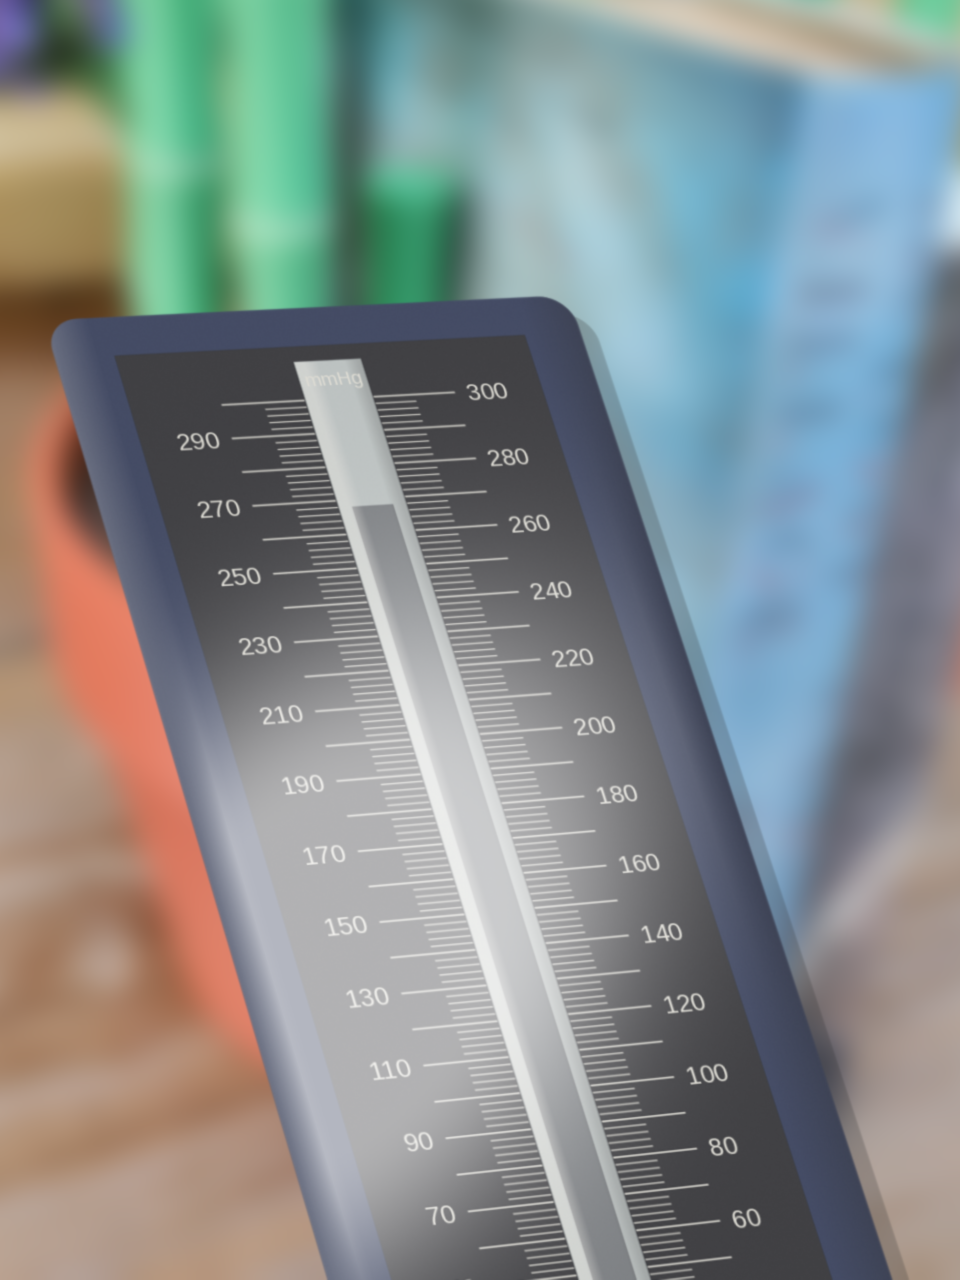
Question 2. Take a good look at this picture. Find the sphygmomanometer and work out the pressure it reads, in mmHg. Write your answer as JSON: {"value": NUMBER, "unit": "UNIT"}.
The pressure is {"value": 268, "unit": "mmHg"}
